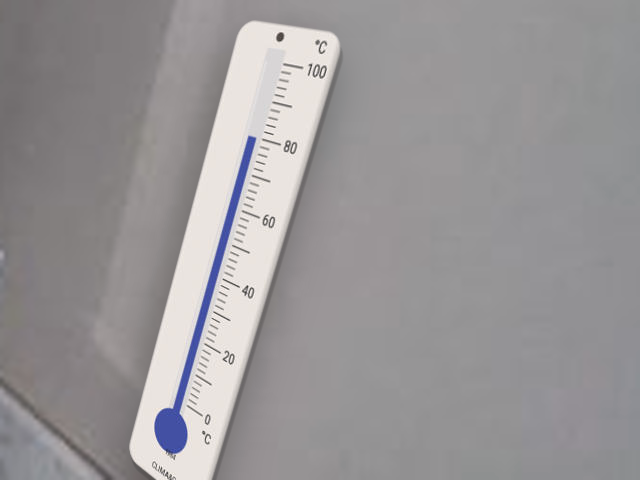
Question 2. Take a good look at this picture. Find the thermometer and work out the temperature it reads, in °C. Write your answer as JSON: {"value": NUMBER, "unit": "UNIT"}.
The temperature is {"value": 80, "unit": "°C"}
